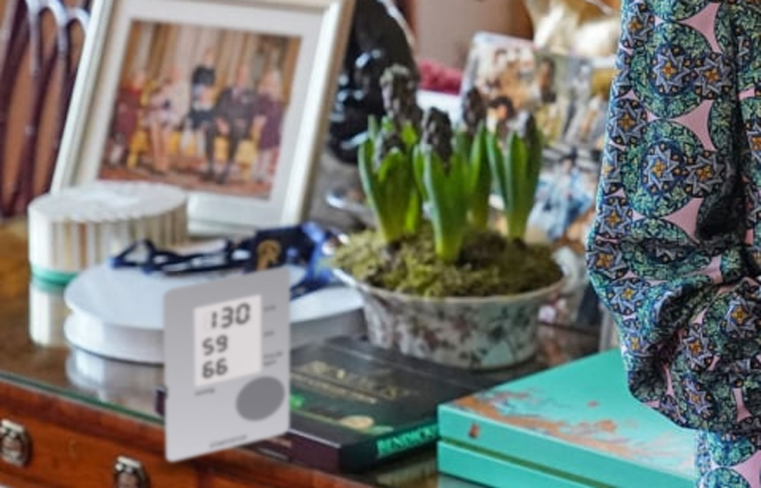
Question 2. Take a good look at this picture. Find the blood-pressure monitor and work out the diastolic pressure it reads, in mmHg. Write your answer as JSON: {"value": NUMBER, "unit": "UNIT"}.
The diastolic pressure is {"value": 59, "unit": "mmHg"}
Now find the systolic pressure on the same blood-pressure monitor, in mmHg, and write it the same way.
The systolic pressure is {"value": 130, "unit": "mmHg"}
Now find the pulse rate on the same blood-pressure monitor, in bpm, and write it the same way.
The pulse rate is {"value": 66, "unit": "bpm"}
